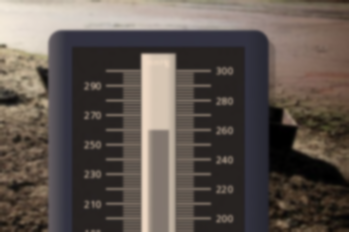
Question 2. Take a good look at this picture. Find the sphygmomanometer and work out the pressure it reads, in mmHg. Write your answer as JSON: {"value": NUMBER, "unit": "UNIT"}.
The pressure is {"value": 260, "unit": "mmHg"}
